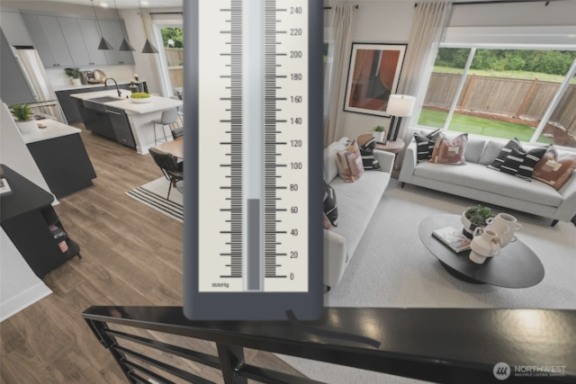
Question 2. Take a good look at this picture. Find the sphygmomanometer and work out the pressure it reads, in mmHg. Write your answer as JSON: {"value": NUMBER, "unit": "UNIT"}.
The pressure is {"value": 70, "unit": "mmHg"}
